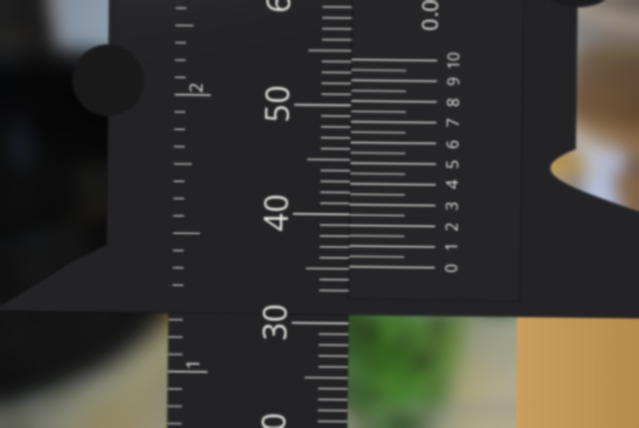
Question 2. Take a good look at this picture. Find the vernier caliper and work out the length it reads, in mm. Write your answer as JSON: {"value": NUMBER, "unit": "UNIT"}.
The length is {"value": 35.2, "unit": "mm"}
